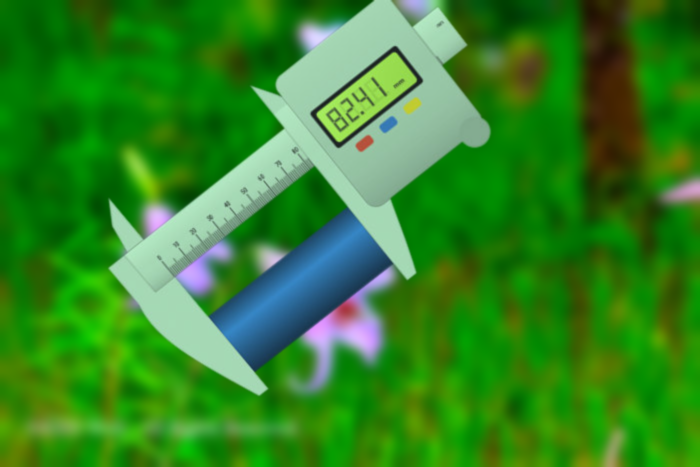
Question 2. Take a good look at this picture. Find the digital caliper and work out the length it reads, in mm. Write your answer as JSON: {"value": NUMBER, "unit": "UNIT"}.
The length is {"value": 82.41, "unit": "mm"}
